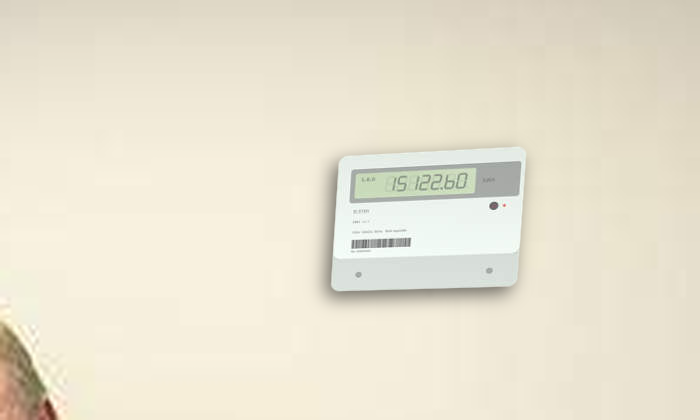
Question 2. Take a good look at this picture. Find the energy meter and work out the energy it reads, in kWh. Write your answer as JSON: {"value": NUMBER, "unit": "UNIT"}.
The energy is {"value": 15122.60, "unit": "kWh"}
